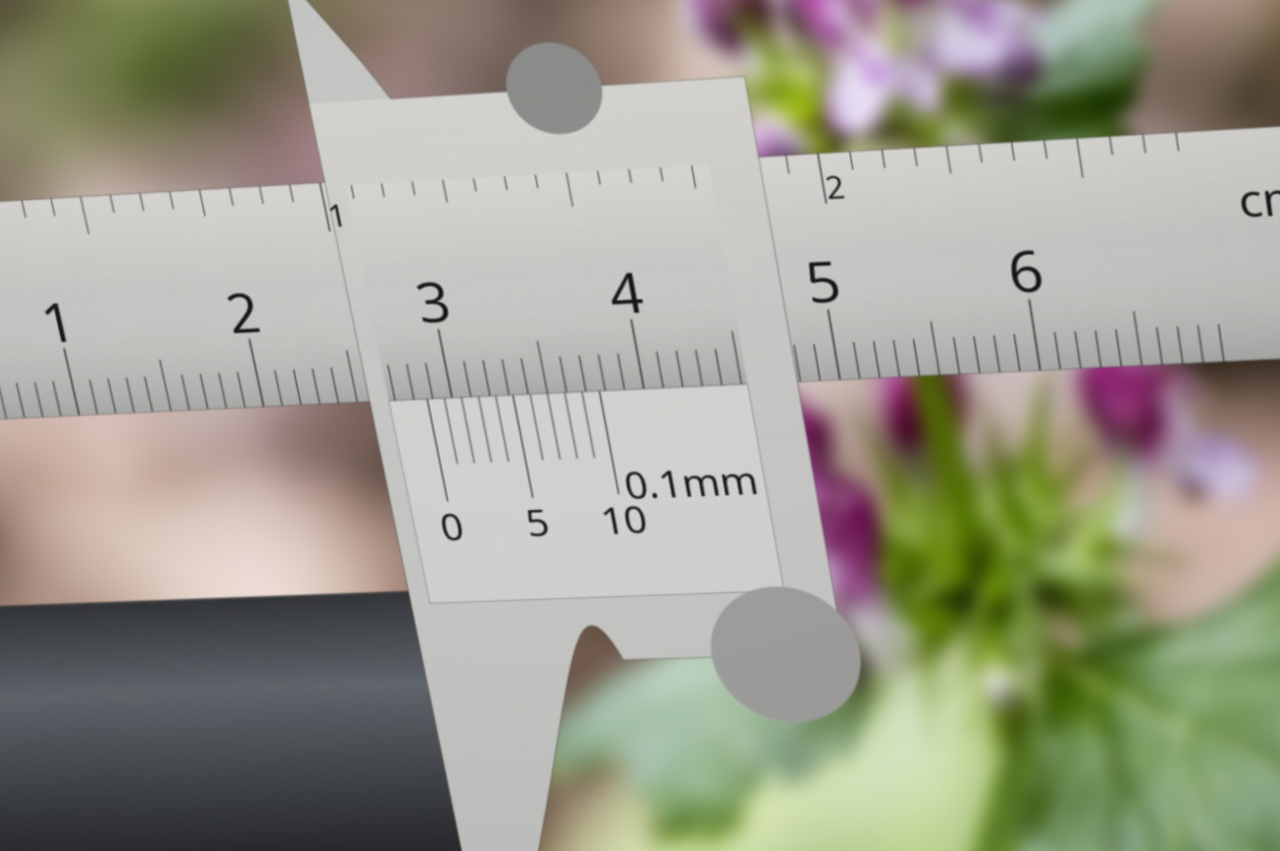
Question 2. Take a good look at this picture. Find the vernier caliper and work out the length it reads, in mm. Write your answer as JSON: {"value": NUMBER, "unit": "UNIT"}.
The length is {"value": 28.7, "unit": "mm"}
